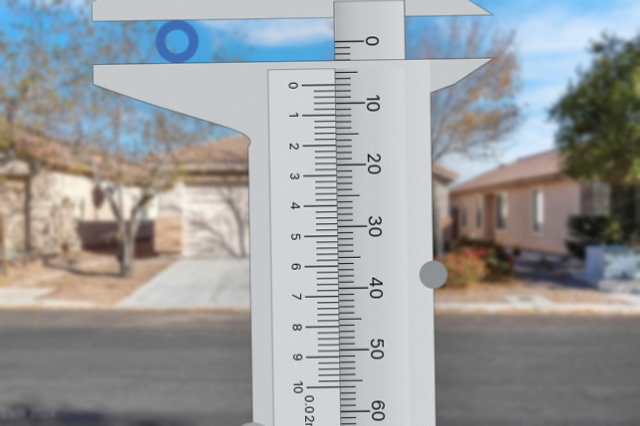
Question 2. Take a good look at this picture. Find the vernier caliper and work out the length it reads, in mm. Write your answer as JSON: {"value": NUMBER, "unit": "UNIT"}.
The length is {"value": 7.0, "unit": "mm"}
